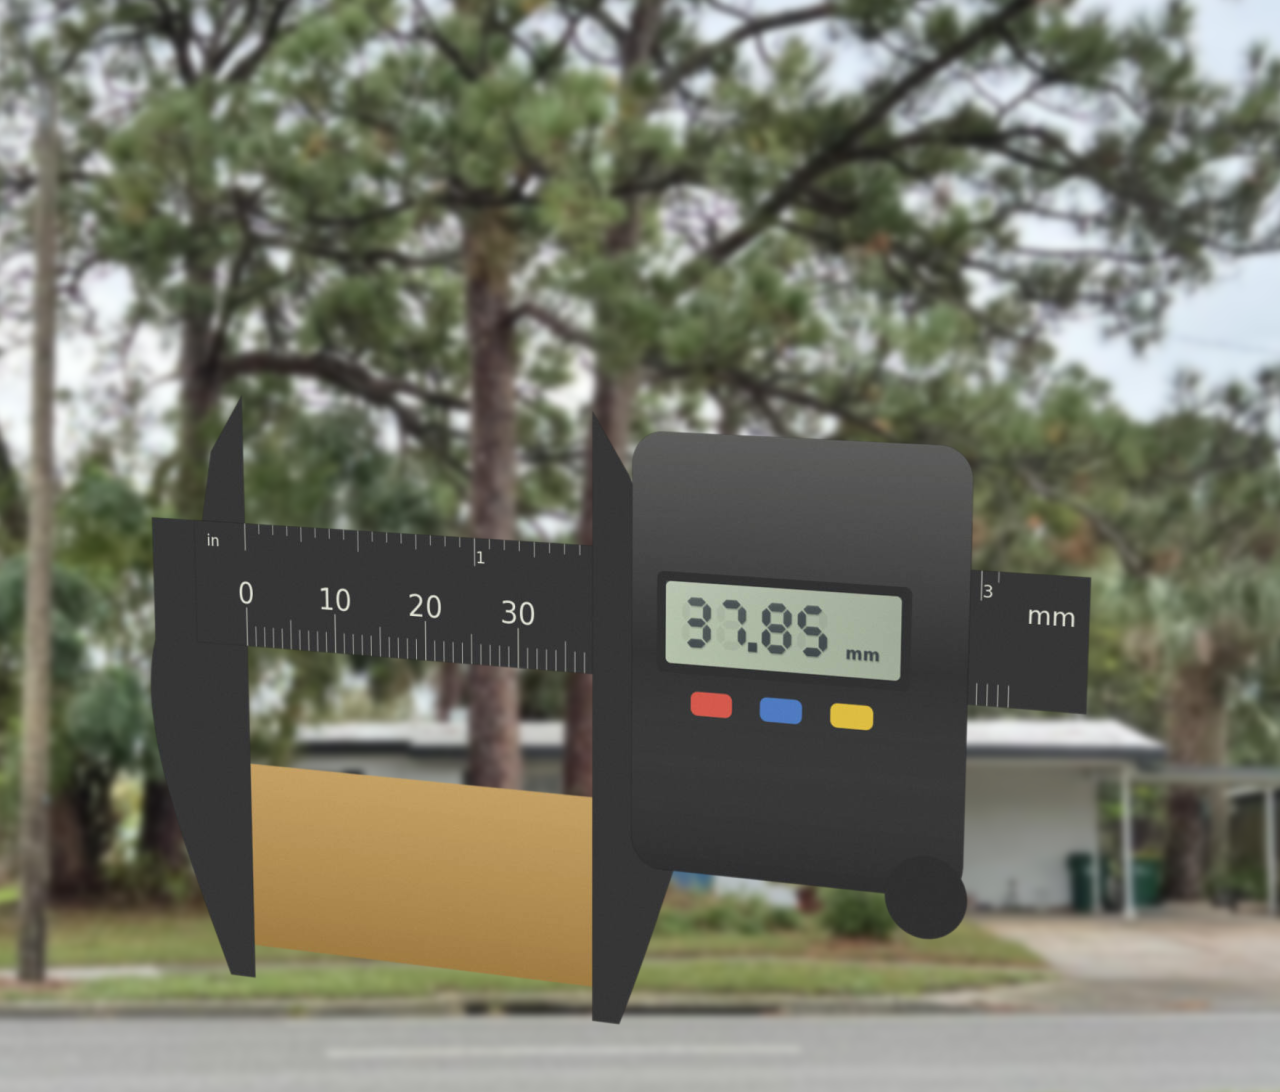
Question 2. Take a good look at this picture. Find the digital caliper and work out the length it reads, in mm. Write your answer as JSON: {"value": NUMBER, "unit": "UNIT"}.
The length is {"value": 37.85, "unit": "mm"}
